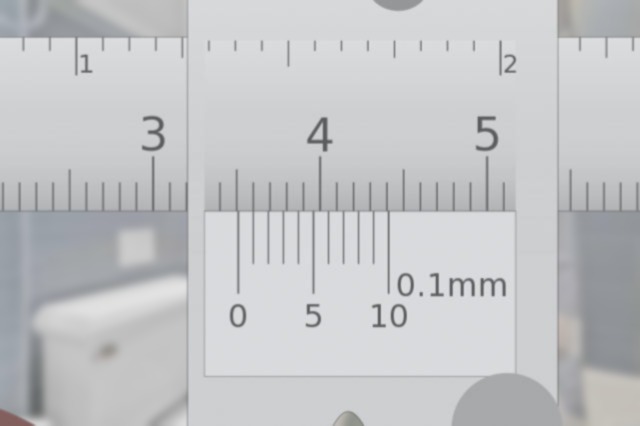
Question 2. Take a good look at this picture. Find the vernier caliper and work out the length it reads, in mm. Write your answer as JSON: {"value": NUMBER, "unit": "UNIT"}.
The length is {"value": 35.1, "unit": "mm"}
